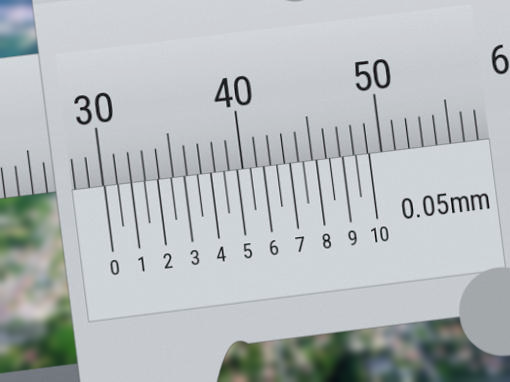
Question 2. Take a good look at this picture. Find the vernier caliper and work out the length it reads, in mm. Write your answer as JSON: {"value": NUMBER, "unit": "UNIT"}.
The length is {"value": 30.1, "unit": "mm"}
